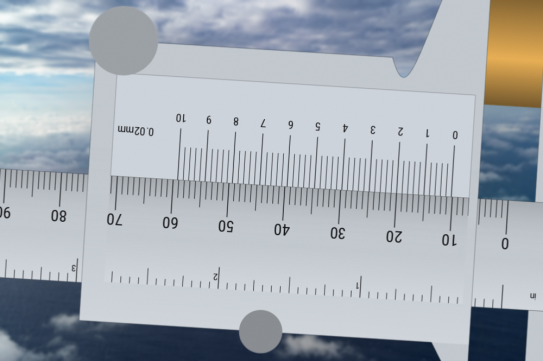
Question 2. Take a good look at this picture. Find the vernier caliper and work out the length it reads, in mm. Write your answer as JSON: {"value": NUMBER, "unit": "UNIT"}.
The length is {"value": 10.2, "unit": "mm"}
